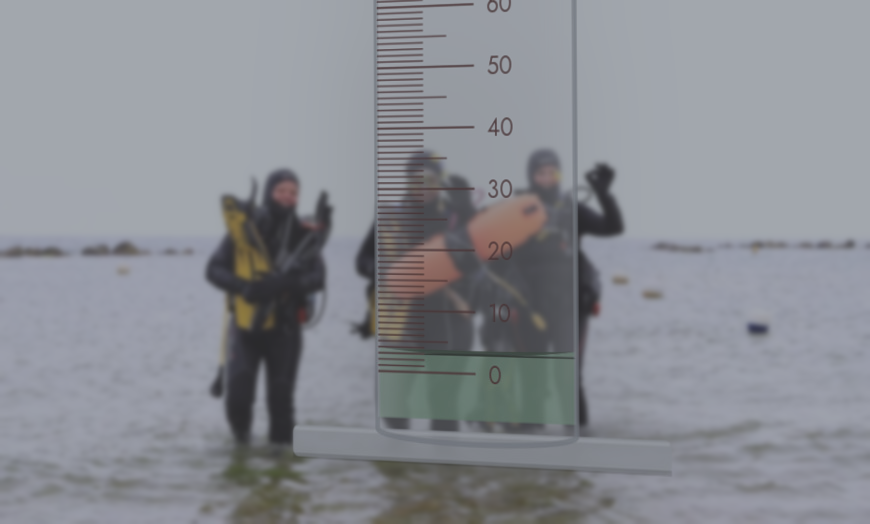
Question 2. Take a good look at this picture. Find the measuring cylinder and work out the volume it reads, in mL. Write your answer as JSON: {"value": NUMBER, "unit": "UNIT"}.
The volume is {"value": 3, "unit": "mL"}
